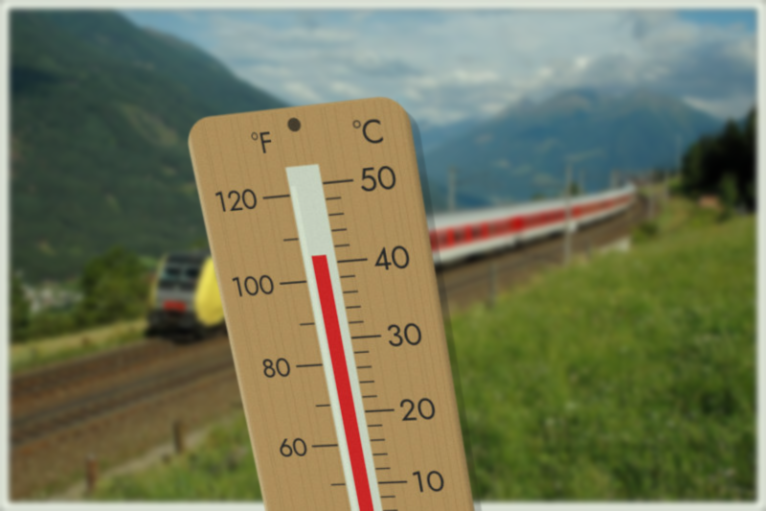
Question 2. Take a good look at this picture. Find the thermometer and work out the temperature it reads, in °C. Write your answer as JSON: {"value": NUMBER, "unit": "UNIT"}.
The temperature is {"value": 41, "unit": "°C"}
